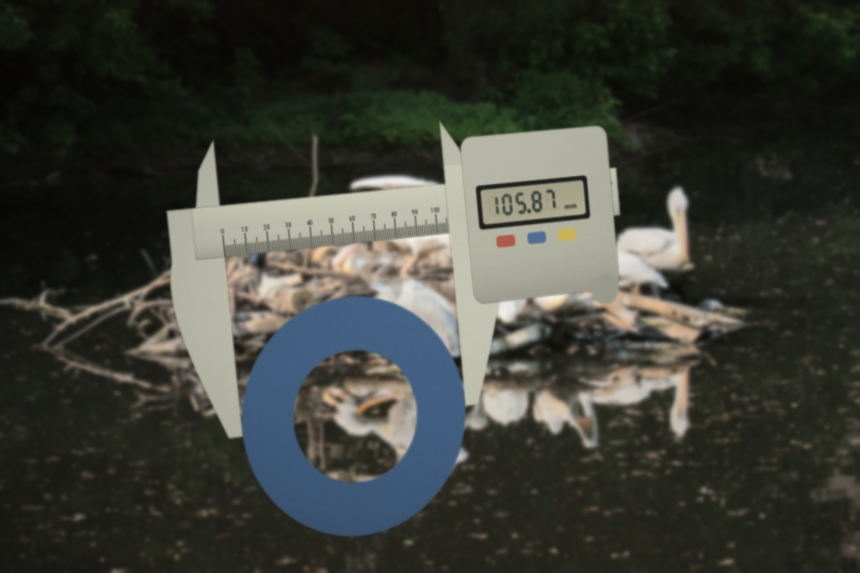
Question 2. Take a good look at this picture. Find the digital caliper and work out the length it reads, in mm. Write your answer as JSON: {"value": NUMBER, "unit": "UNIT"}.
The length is {"value": 105.87, "unit": "mm"}
